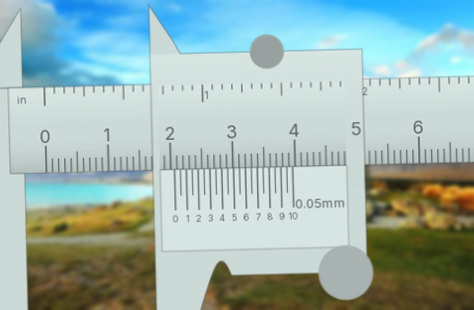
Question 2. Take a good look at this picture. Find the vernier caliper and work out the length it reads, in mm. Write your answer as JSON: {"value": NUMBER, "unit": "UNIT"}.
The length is {"value": 20.6, "unit": "mm"}
